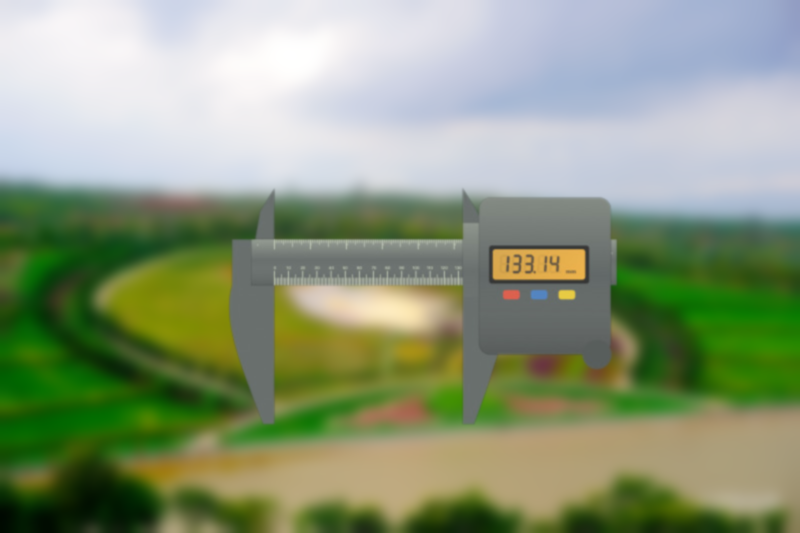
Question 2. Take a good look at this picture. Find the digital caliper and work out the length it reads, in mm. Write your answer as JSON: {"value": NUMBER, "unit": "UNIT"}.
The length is {"value": 133.14, "unit": "mm"}
